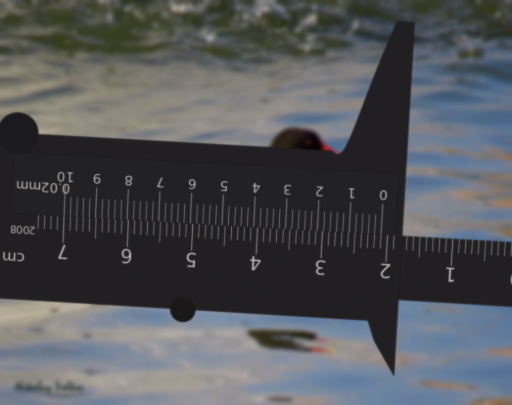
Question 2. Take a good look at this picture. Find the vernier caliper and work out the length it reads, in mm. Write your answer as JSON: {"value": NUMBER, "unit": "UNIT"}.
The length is {"value": 21.0, "unit": "mm"}
